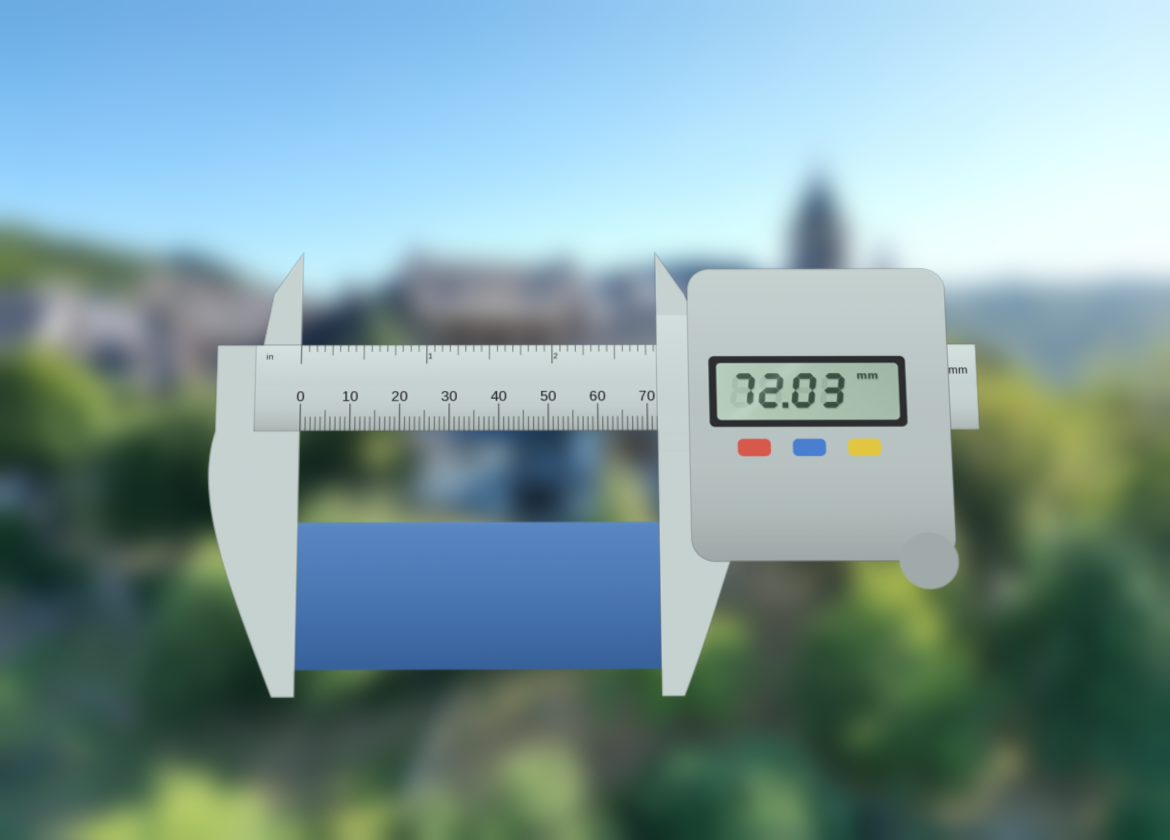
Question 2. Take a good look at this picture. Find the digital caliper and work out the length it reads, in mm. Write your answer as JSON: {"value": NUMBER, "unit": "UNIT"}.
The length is {"value": 72.03, "unit": "mm"}
